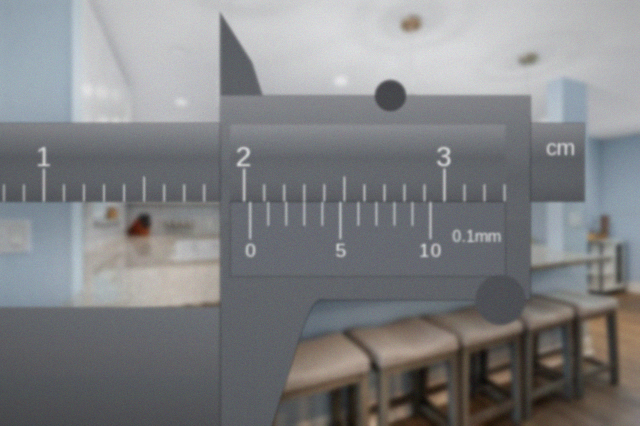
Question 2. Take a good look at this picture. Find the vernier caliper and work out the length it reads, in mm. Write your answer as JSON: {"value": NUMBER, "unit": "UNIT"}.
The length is {"value": 20.3, "unit": "mm"}
